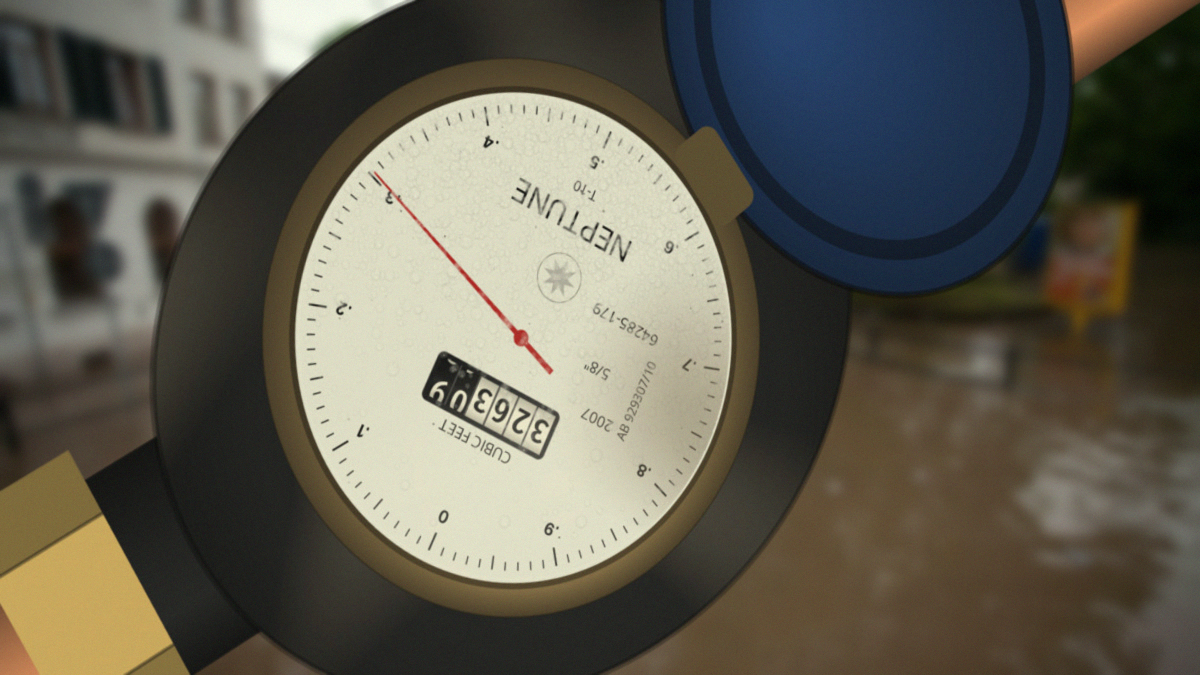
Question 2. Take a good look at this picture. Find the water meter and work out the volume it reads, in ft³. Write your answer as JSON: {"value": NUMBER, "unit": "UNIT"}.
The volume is {"value": 326309.30, "unit": "ft³"}
